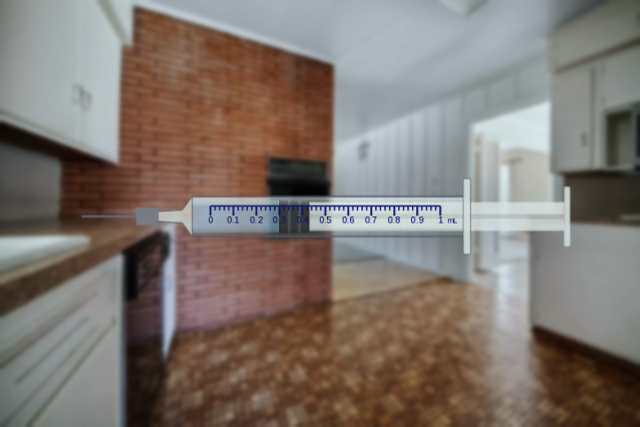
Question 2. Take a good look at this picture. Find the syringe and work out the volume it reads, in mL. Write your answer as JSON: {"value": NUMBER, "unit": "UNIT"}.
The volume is {"value": 0.3, "unit": "mL"}
